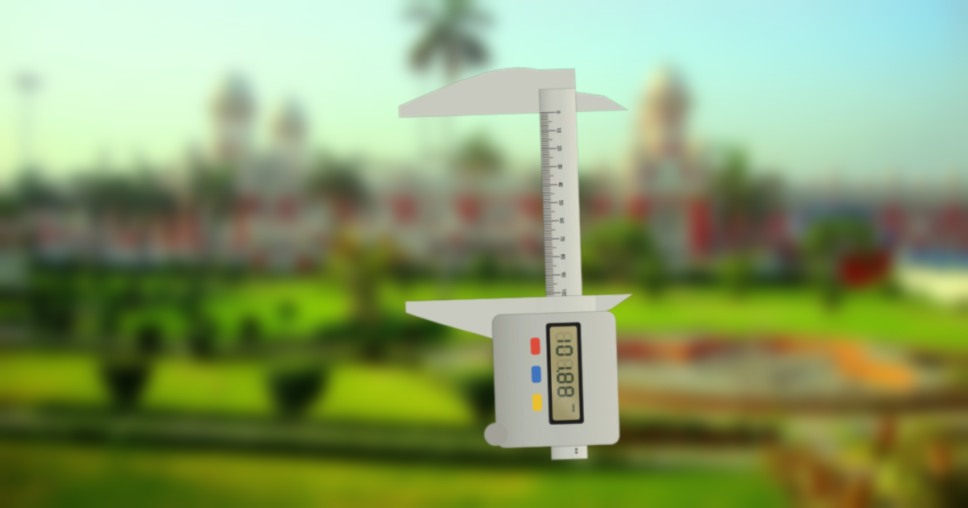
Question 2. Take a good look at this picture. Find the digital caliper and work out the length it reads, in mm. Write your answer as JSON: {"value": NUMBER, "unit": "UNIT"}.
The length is {"value": 101.88, "unit": "mm"}
